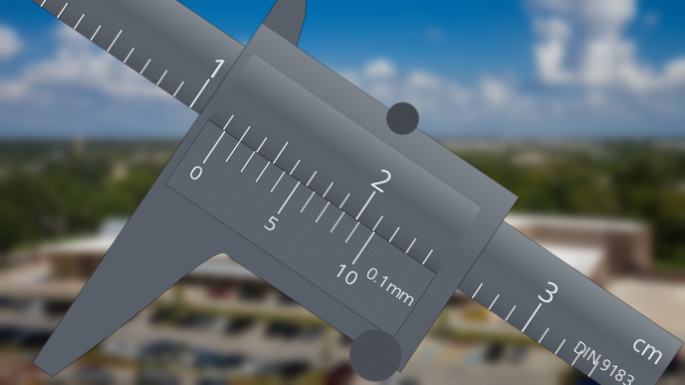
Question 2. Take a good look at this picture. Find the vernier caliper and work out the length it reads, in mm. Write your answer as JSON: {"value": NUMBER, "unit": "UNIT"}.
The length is {"value": 12.1, "unit": "mm"}
